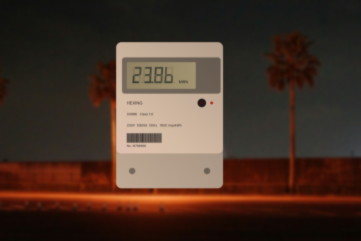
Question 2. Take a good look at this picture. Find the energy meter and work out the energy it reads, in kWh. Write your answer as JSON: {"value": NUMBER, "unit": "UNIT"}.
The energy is {"value": 23.86, "unit": "kWh"}
